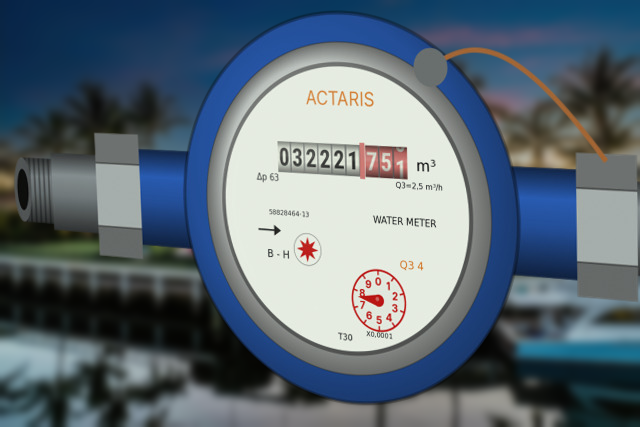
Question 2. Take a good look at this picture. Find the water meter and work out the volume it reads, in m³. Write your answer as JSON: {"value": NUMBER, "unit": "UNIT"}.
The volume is {"value": 32221.7507, "unit": "m³"}
